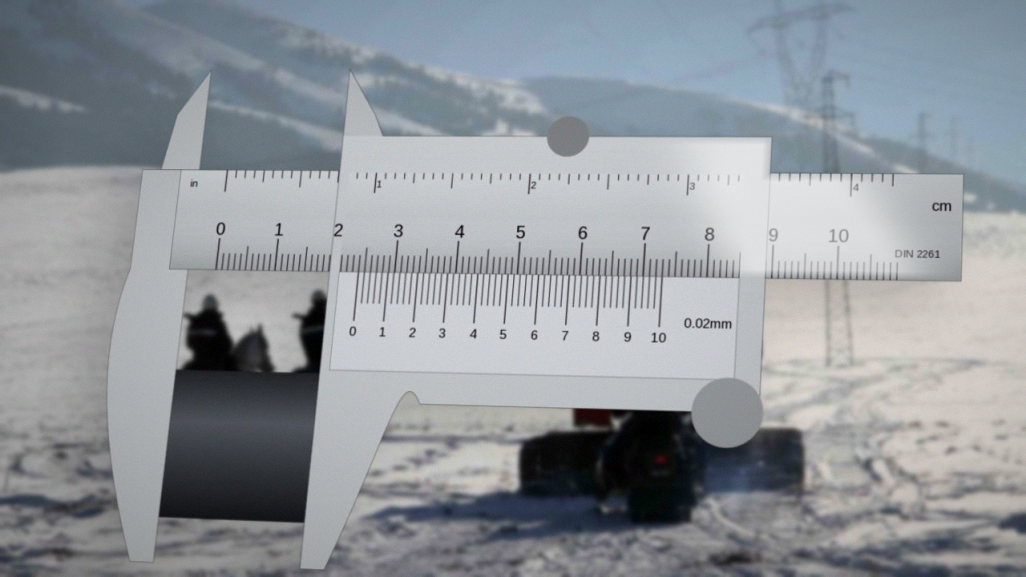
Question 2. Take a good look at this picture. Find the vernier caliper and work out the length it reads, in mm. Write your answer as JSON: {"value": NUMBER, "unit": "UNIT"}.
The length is {"value": 24.0, "unit": "mm"}
